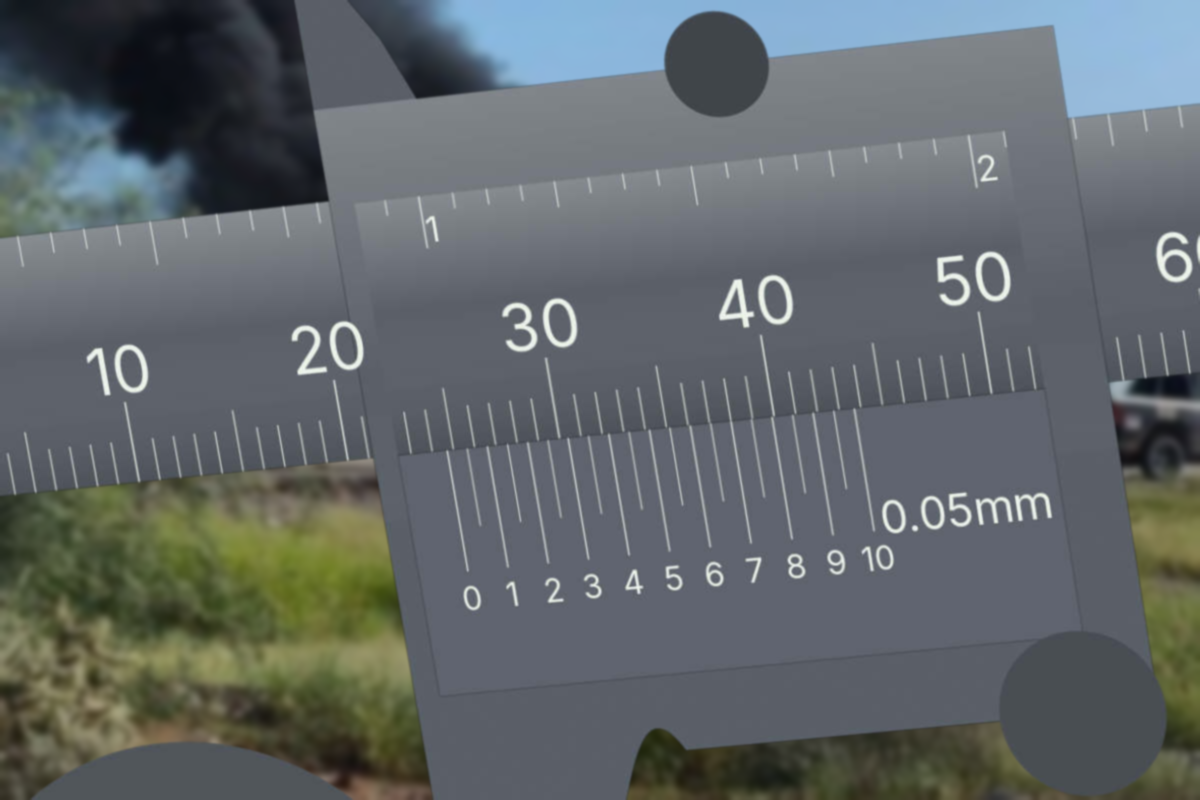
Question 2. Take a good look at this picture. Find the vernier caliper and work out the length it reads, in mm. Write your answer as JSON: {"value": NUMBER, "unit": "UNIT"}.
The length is {"value": 24.7, "unit": "mm"}
